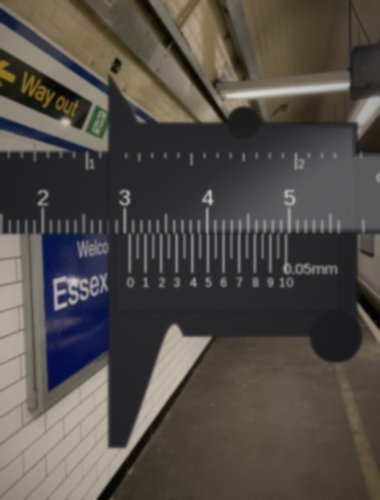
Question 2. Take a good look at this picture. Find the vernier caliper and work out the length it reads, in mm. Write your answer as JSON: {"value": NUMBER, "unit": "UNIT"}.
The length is {"value": 30.6, "unit": "mm"}
